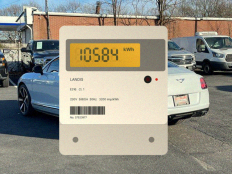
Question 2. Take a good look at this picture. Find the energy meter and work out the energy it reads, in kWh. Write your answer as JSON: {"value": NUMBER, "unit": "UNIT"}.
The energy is {"value": 10584, "unit": "kWh"}
